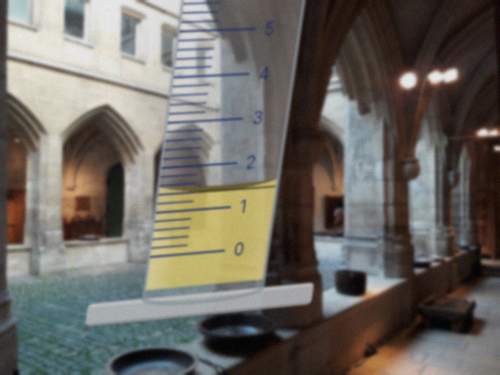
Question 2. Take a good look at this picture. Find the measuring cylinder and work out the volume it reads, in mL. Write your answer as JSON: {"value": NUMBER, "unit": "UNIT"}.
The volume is {"value": 1.4, "unit": "mL"}
